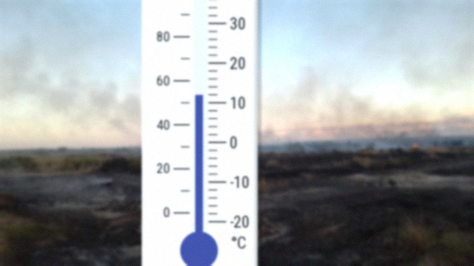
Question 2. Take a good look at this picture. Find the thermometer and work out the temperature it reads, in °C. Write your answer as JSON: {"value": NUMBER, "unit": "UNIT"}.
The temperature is {"value": 12, "unit": "°C"}
